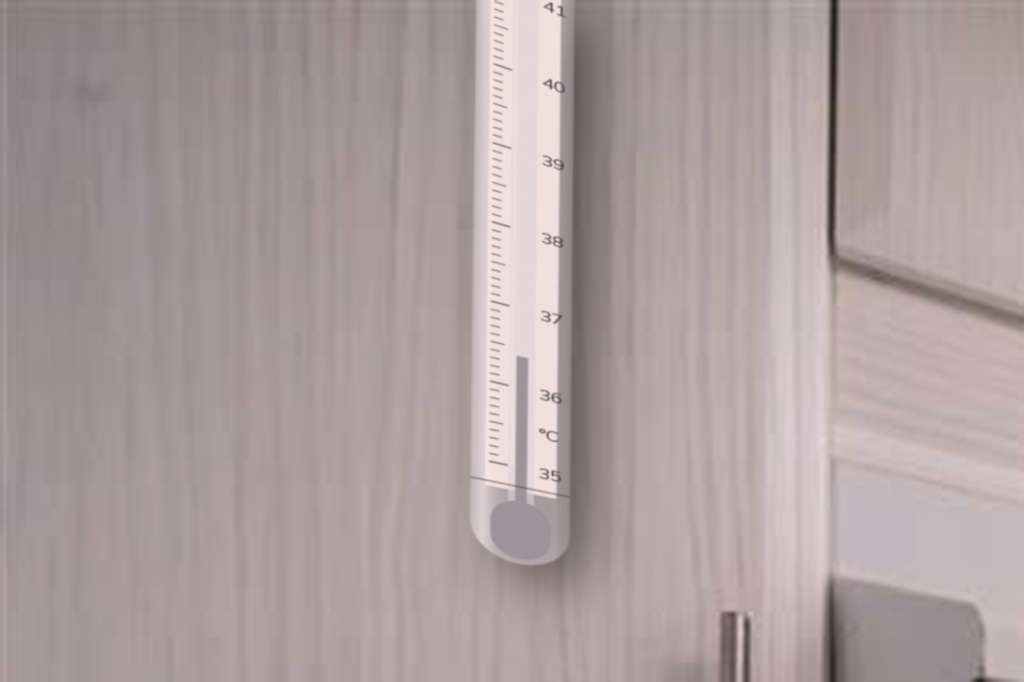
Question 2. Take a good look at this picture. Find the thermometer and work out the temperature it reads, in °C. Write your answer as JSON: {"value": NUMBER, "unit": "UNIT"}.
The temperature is {"value": 36.4, "unit": "°C"}
